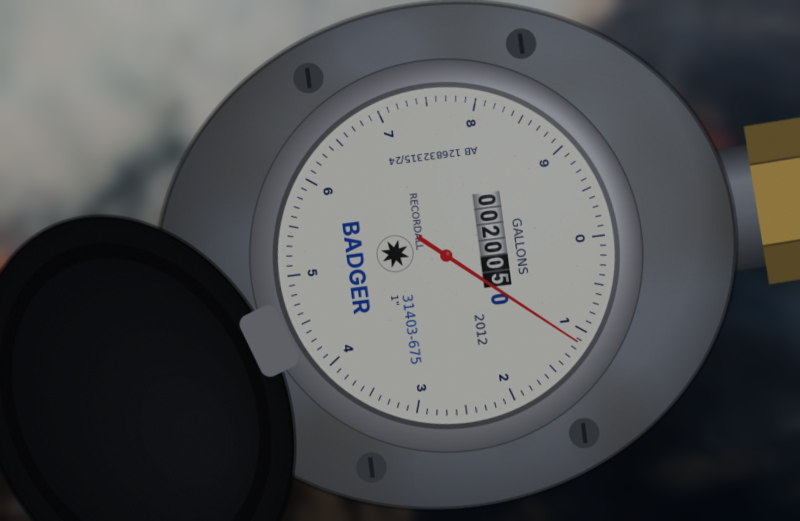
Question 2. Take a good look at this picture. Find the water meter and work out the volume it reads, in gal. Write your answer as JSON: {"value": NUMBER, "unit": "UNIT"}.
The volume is {"value": 20051.1, "unit": "gal"}
